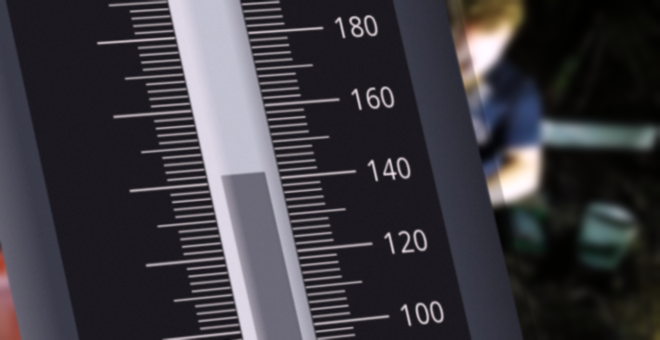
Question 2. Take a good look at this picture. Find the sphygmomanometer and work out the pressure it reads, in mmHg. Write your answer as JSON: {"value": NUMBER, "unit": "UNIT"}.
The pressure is {"value": 142, "unit": "mmHg"}
